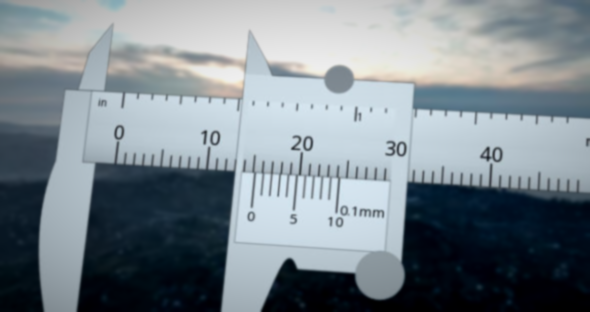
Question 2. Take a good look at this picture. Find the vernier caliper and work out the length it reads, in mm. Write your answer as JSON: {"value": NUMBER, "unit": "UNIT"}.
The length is {"value": 15.2, "unit": "mm"}
